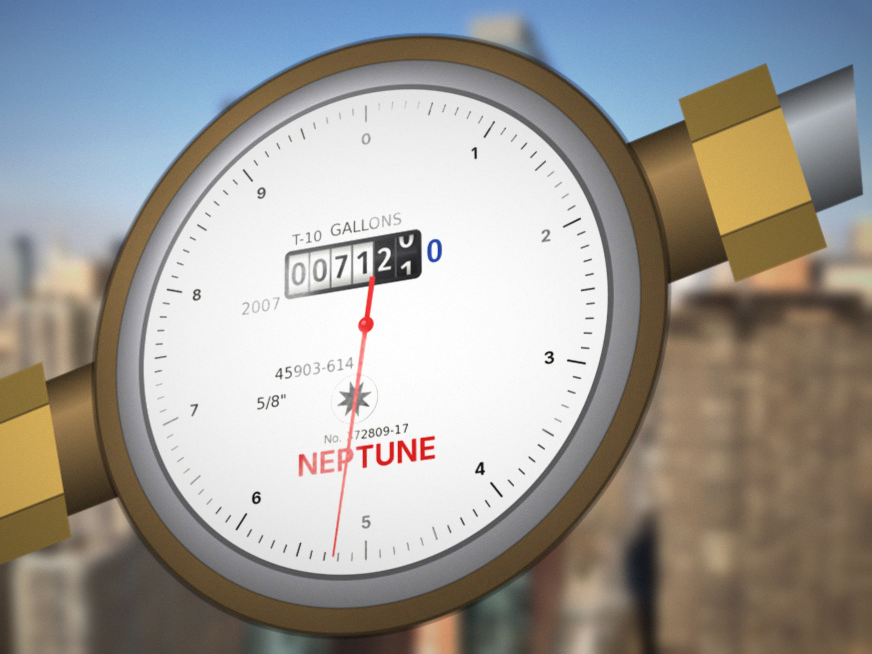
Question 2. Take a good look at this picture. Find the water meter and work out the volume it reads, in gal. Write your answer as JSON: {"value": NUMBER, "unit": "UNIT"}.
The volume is {"value": 71205.2, "unit": "gal"}
